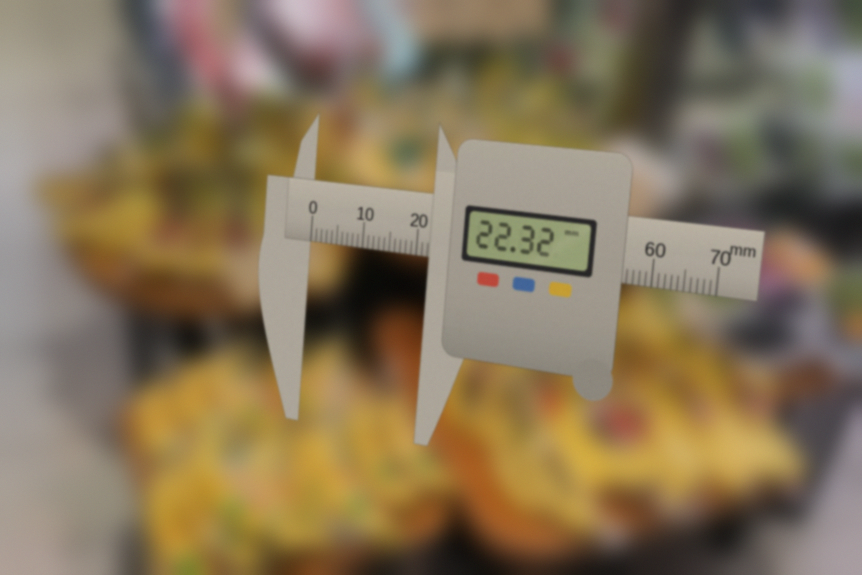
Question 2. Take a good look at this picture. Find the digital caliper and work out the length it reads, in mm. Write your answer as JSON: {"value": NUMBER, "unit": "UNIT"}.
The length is {"value": 22.32, "unit": "mm"}
